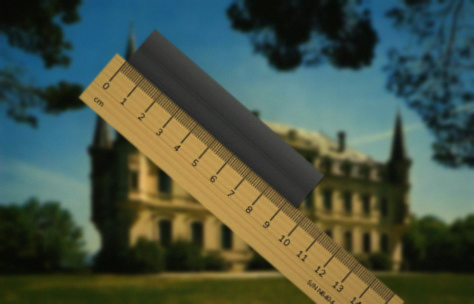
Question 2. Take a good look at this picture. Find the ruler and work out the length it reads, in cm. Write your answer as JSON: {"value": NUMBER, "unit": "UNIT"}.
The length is {"value": 9.5, "unit": "cm"}
